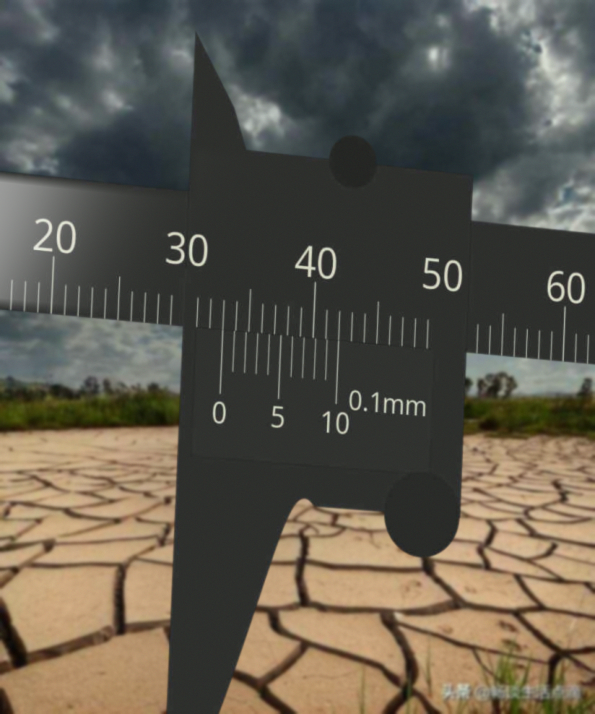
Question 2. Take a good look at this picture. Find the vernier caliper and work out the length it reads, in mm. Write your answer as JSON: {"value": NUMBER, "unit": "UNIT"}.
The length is {"value": 33.0, "unit": "mm"}
